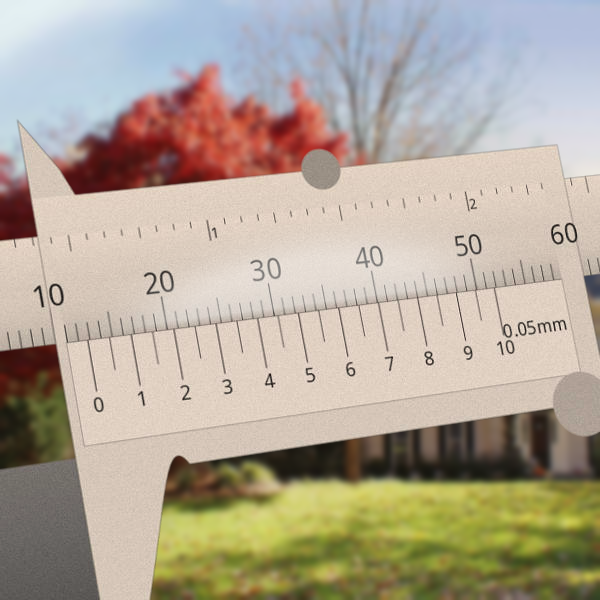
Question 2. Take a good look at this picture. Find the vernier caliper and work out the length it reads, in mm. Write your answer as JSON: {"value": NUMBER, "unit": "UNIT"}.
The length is {"value": 12.8, "unit": "mm"}
